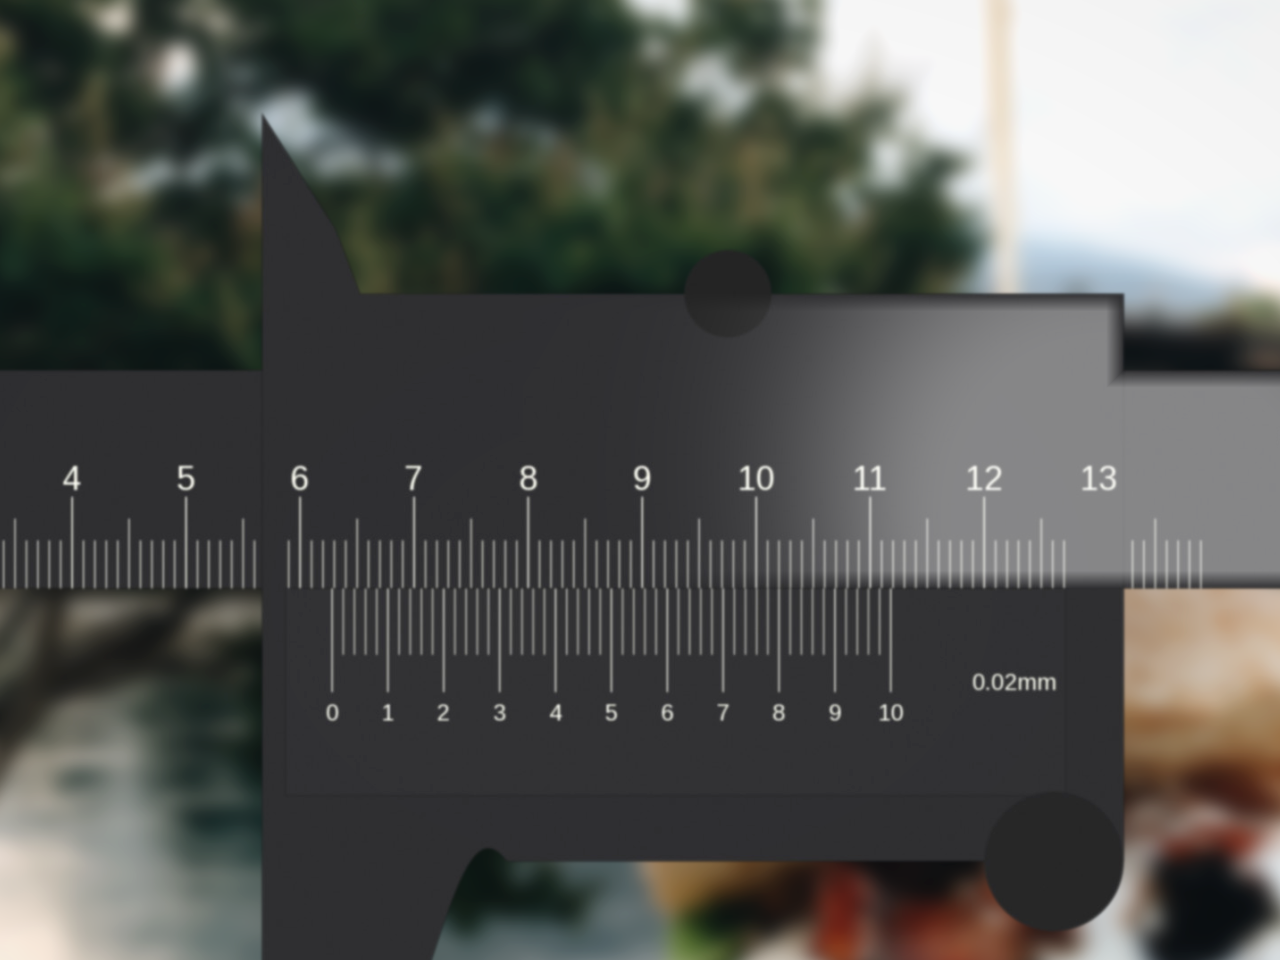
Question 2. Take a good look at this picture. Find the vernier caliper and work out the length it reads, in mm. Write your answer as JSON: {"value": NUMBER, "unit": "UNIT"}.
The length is {"value": 62.8, "unit": "mm"}
